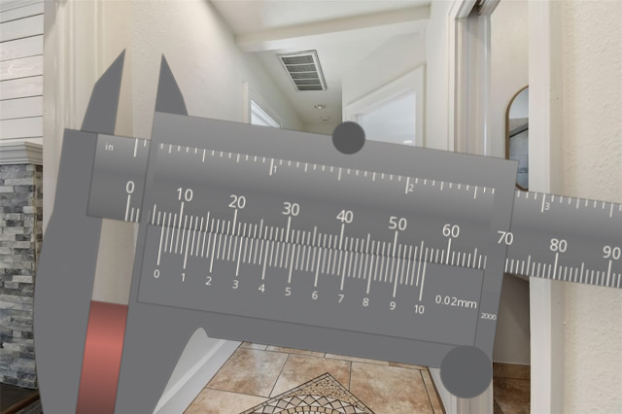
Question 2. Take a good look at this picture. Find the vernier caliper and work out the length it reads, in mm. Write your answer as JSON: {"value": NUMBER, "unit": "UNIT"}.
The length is {"value": 7.0, "unit": "mm"}
